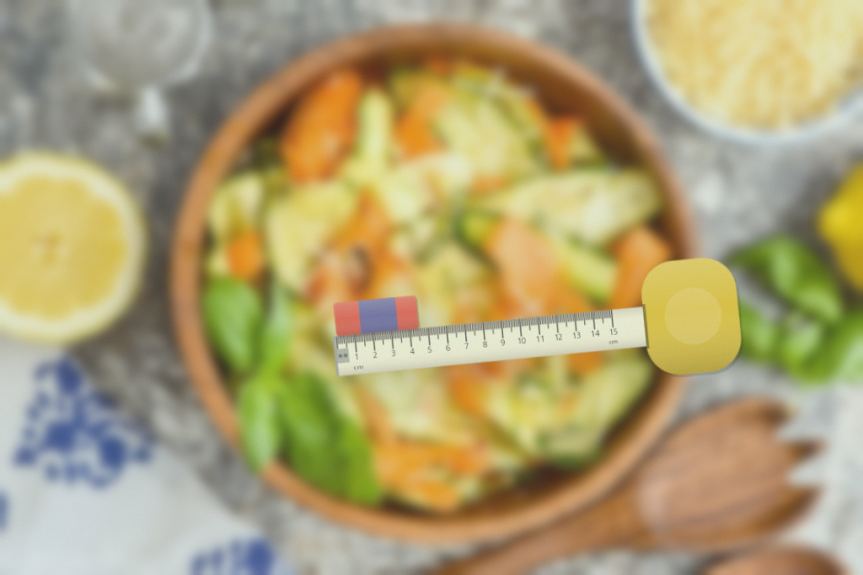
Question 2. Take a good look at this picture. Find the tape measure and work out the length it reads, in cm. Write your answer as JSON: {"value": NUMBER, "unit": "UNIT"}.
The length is {"value": 4.5, "unit": "cm"}
